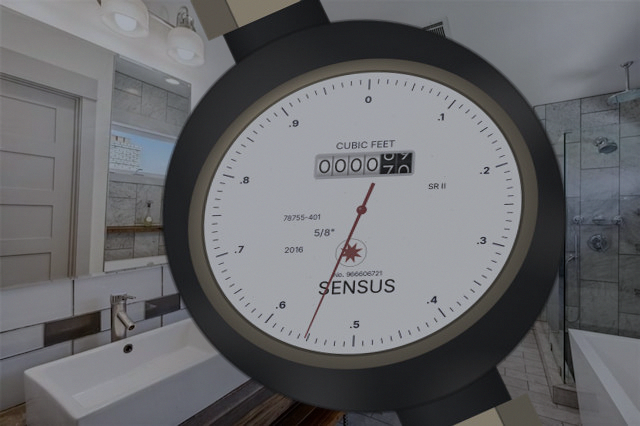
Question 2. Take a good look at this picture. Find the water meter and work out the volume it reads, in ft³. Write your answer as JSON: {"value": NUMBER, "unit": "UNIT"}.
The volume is {"value": 69.55, "unit": "ft³"}
